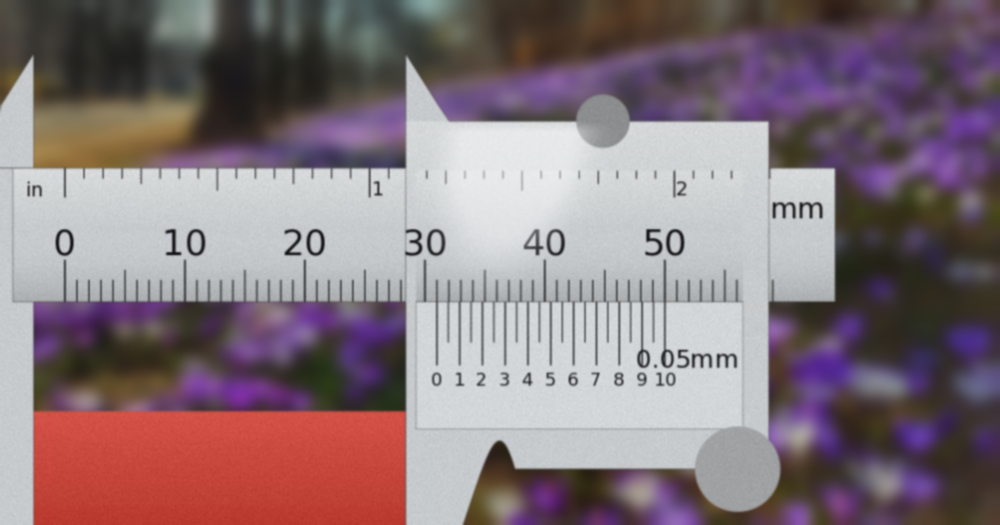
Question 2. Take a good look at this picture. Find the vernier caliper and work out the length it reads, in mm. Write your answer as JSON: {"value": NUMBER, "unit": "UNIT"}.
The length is {"value": 31.0, "unit": "mm"}
